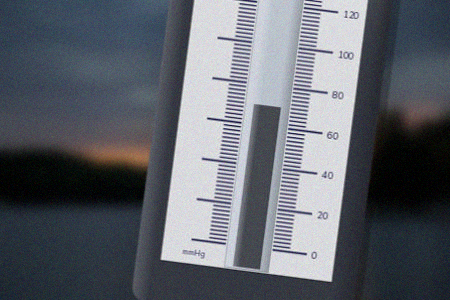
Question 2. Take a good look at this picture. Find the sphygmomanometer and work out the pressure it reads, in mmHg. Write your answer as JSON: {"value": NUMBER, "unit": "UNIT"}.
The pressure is {"value": 70, "unit": "mmHg"}
